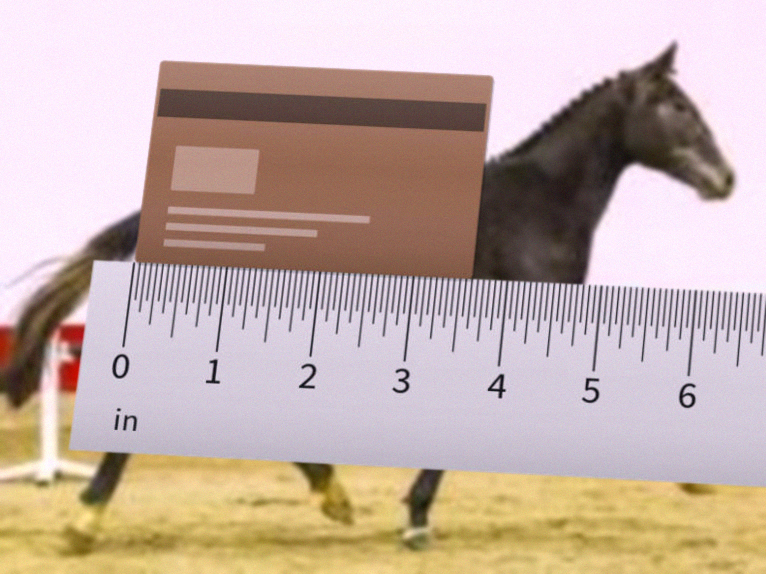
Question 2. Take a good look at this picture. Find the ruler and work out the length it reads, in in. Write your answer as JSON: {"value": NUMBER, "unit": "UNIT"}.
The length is {"value": 3.625, "unit": "in"}
